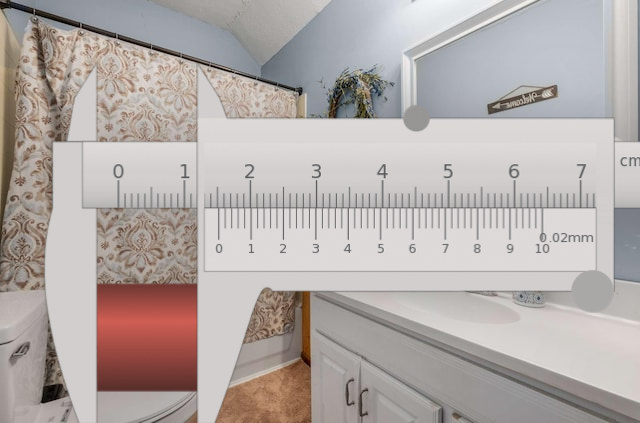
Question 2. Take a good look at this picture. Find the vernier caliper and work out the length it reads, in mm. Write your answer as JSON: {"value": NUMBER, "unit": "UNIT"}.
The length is {"value": 15.2, "unit": "mm"}
